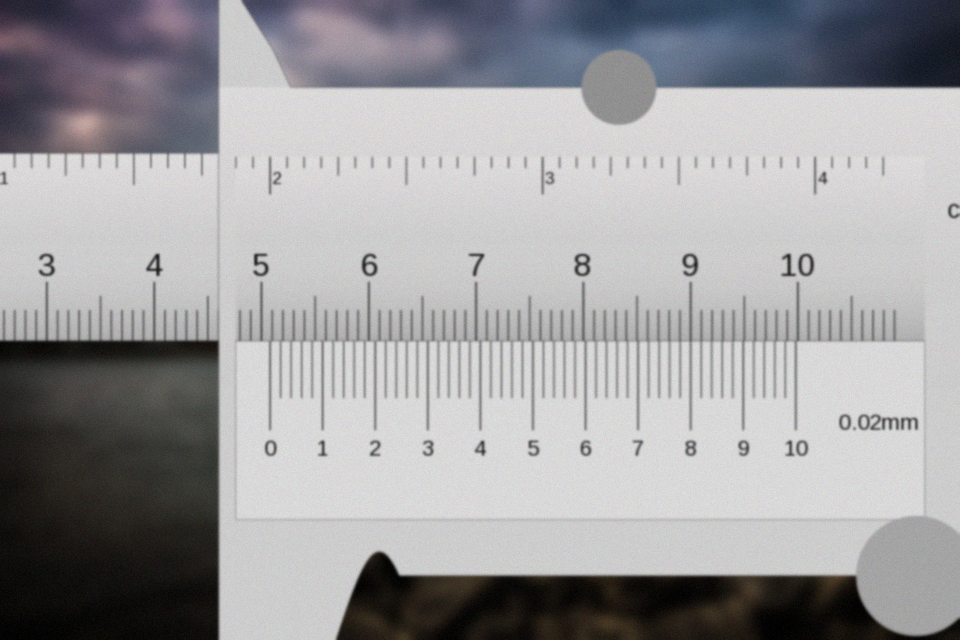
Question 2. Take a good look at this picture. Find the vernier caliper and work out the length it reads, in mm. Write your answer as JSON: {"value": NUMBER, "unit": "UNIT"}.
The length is {"value": 50.8, "unit": "mm"}
